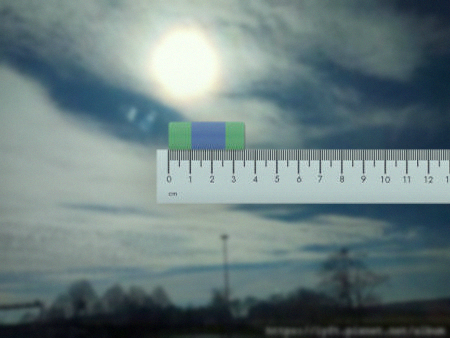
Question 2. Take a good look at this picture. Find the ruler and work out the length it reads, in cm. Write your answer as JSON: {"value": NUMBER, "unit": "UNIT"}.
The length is {"value": 3.5, "unit": "cm"}
